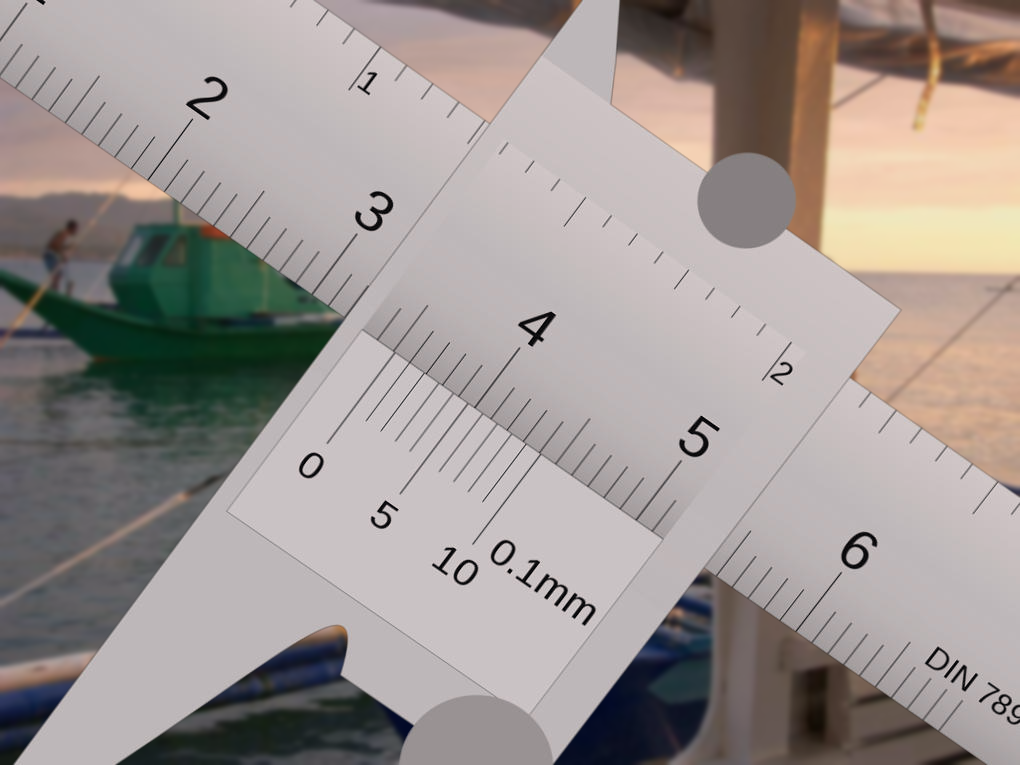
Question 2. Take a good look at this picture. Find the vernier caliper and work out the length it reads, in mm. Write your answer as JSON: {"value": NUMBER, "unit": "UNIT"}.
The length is {"value": 35.1, "unit": "mm"}
